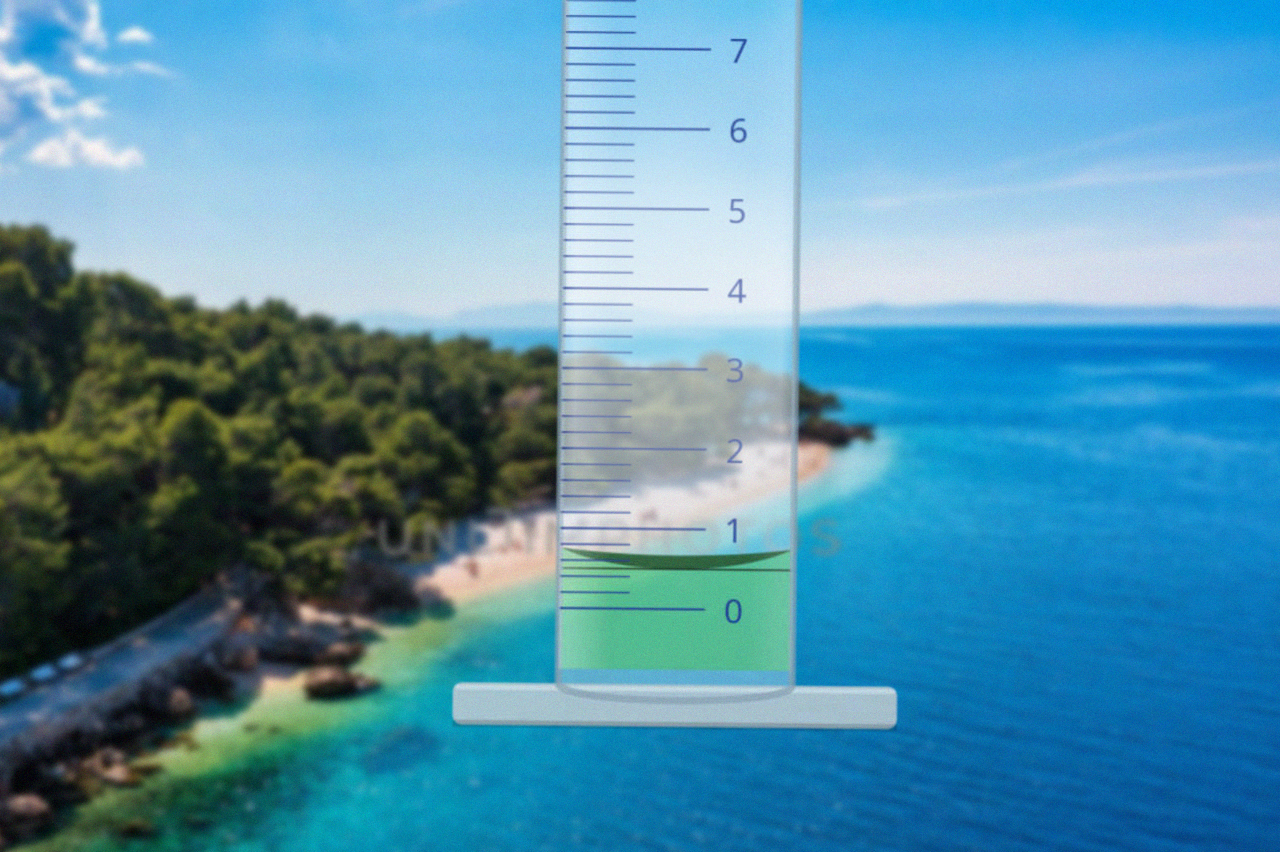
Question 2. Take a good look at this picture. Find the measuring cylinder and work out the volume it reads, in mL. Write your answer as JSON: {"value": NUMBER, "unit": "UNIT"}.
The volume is {"value": 0.5, "unit": "mL"}
